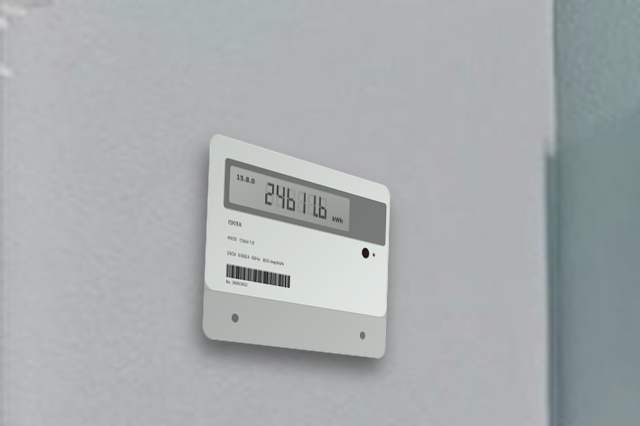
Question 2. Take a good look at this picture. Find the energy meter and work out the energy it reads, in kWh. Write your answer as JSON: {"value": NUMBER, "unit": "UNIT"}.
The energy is {"value": 24611.6, "unit": "kWh"}
